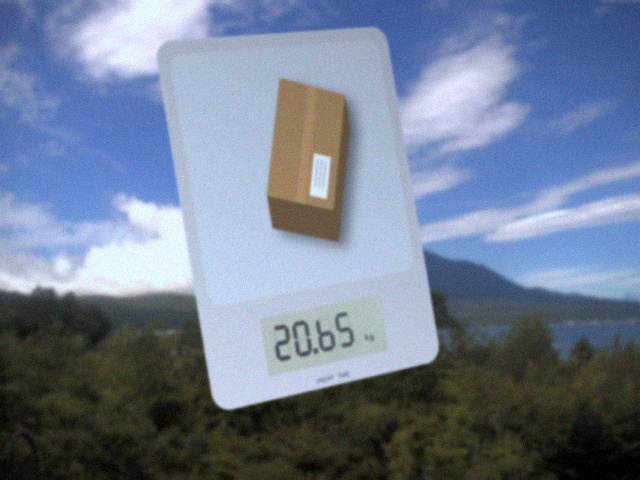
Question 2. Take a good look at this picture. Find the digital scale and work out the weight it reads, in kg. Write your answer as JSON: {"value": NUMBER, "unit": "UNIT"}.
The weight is {"value": 20.65, "unit": "kg"}
